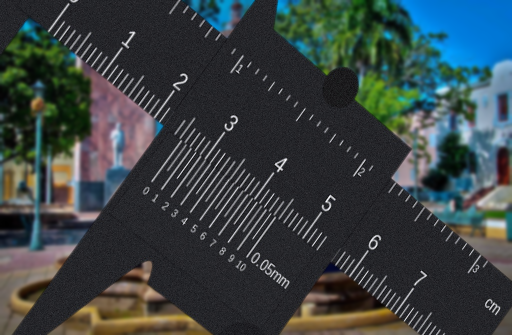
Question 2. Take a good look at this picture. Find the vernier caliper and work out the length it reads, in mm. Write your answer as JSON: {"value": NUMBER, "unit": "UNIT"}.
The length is {"value": 25.4, "unit": "mm"}
